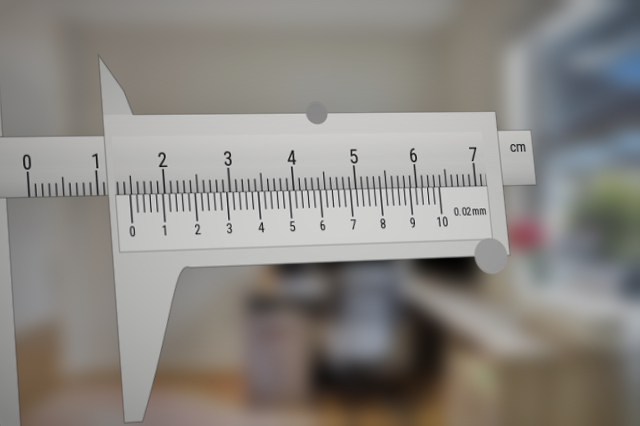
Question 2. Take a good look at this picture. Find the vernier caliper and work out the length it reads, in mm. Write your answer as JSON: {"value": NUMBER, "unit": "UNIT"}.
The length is {"value": 14.8, "unit": "mm"}
